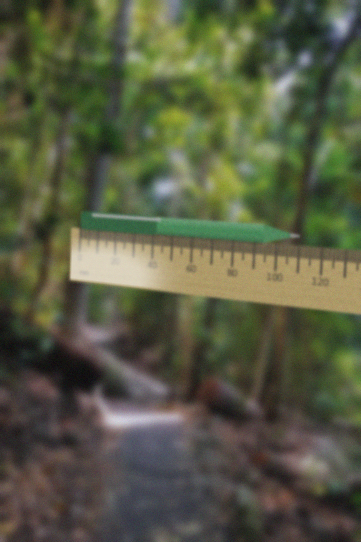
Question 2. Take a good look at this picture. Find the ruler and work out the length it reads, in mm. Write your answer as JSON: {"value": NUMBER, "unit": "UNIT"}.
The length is {"value": 110, "unit": "mm"}
